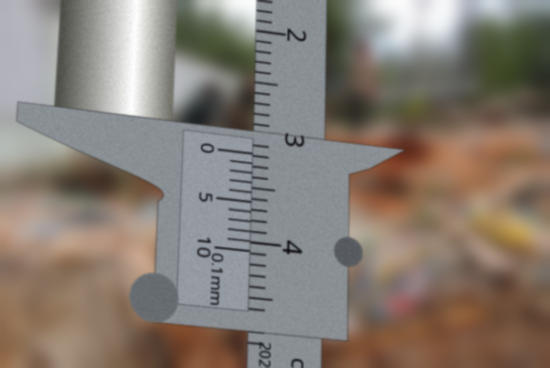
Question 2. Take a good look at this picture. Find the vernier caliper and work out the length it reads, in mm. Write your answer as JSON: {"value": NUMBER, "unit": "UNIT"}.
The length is {"value": 31.8, "unit": "mm"}
